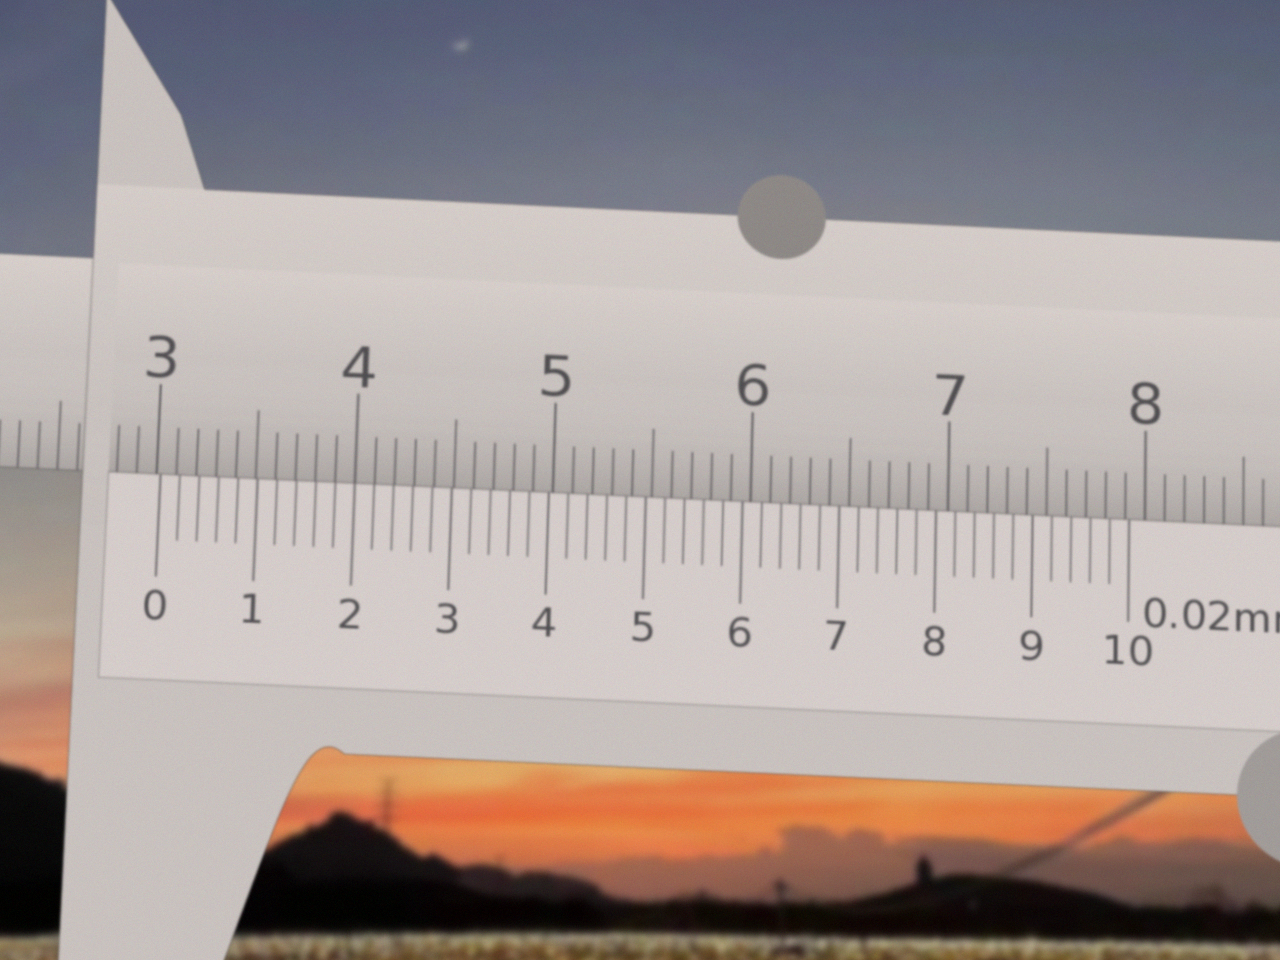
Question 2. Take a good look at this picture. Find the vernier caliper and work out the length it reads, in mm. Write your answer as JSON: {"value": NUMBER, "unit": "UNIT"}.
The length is {"value": 30.2, "unit": "mm"}
